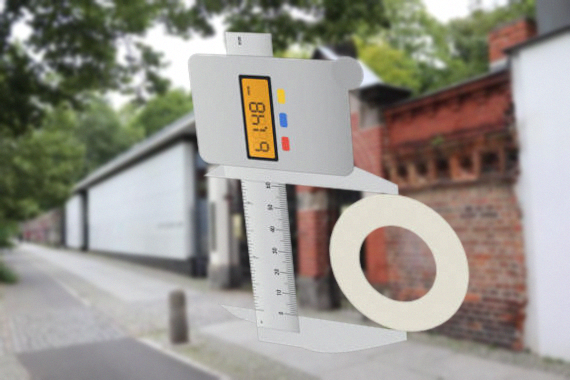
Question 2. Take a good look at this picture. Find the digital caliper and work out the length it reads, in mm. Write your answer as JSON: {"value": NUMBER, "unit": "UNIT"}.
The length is {"value": 61.48, "unit": "mm"}
